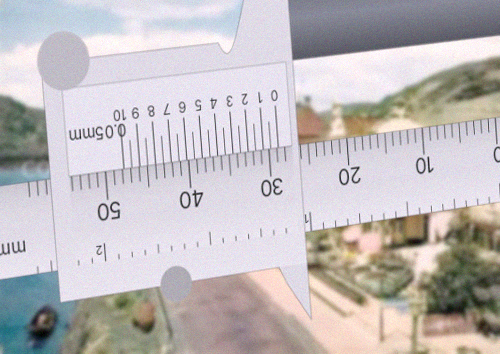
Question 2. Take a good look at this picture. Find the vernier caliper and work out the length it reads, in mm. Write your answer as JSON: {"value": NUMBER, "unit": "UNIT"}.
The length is {"value": 28.8, "unit": "mm"}
